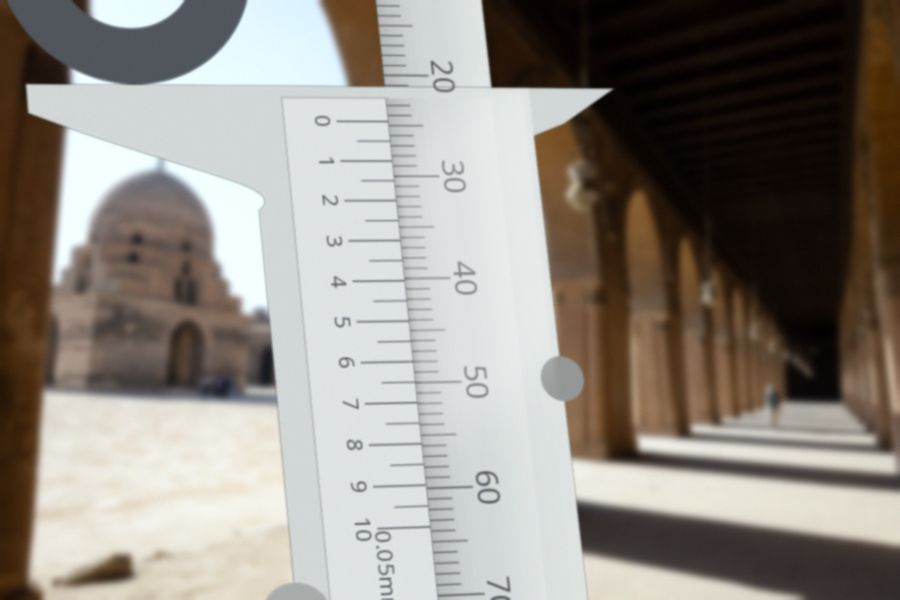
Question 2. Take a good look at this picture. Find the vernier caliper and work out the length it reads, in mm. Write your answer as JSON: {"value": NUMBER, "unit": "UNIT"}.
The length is {"value": 24.6, "unit": "mm"}
